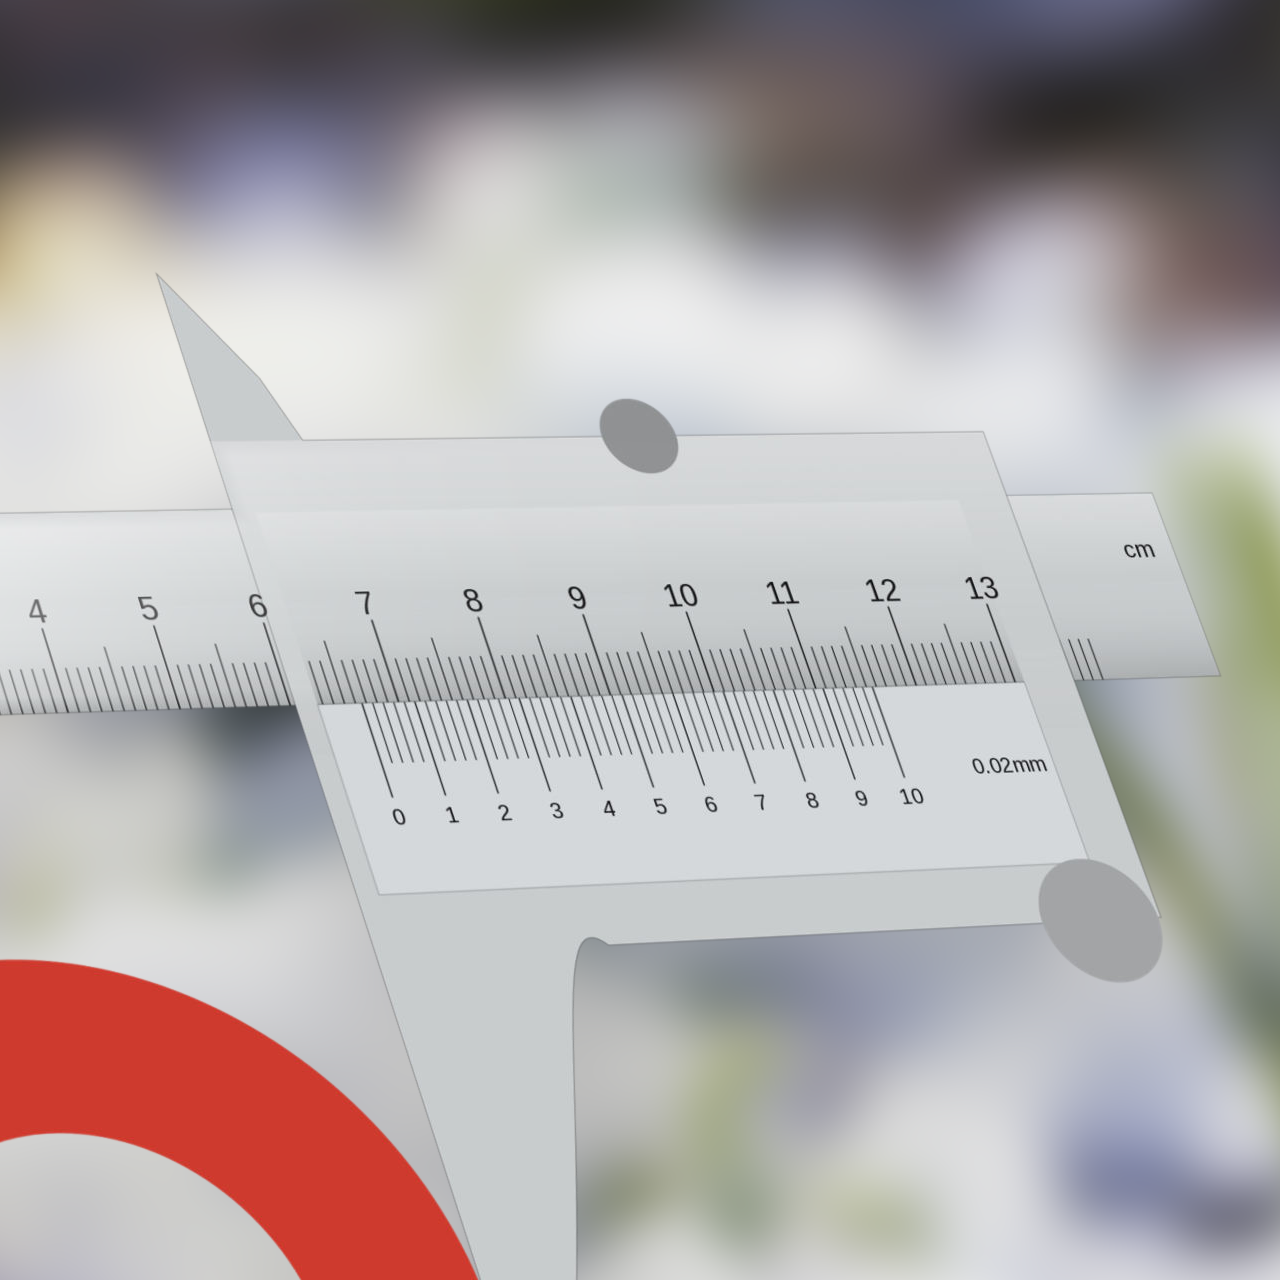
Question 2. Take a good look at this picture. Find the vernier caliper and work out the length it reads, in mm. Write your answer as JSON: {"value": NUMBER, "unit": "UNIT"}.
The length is {"value": 66.6, "unit": "mm"}
